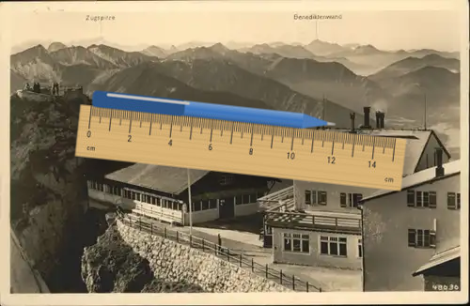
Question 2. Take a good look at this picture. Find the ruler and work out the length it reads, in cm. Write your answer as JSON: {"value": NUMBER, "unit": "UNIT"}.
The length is {"value": 12, "unit": "cm"}
